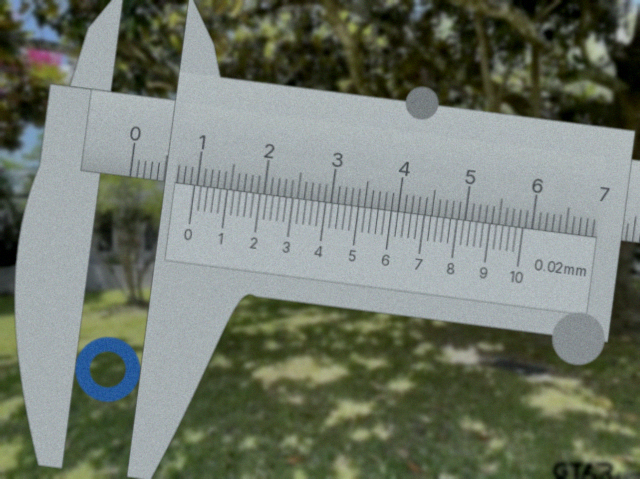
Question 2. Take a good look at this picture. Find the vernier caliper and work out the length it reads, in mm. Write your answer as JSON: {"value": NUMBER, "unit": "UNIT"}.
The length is {"value": 9.6, "unit": "mm"}
